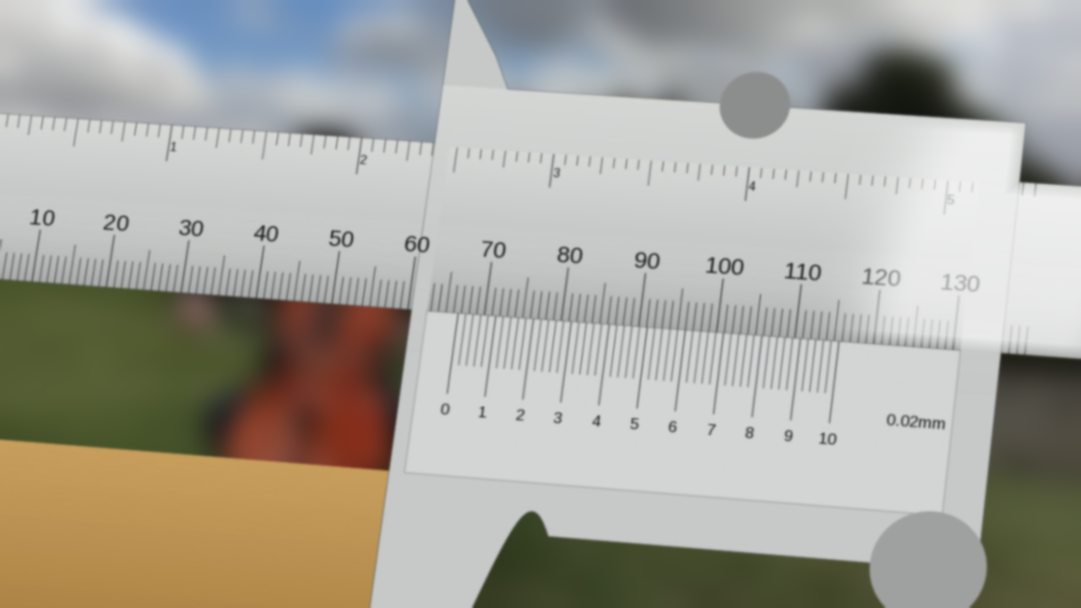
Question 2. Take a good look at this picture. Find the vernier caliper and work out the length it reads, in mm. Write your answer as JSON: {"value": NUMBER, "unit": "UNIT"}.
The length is {"value": 66.6, "unit": "mm"}
